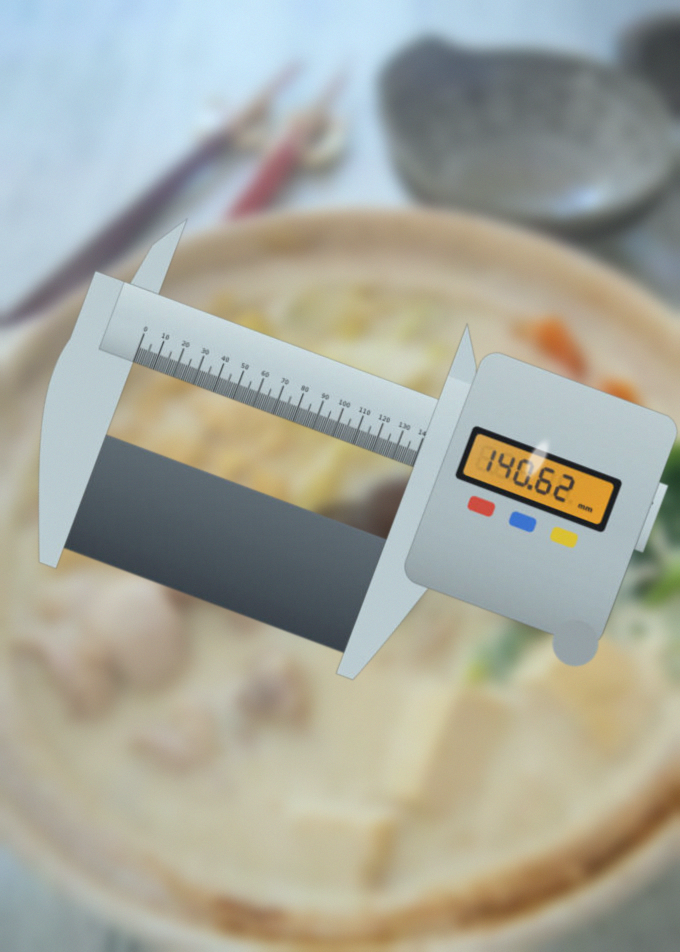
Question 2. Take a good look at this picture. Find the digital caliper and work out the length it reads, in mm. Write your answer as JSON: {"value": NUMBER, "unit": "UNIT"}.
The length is {"value": 140.62, "unit": "mm"}
